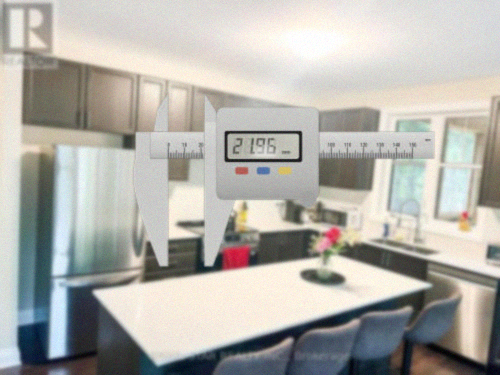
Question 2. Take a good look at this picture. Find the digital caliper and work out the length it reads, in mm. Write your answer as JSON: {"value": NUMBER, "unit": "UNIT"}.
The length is {"value": 21.96, "unit": "mm"}
